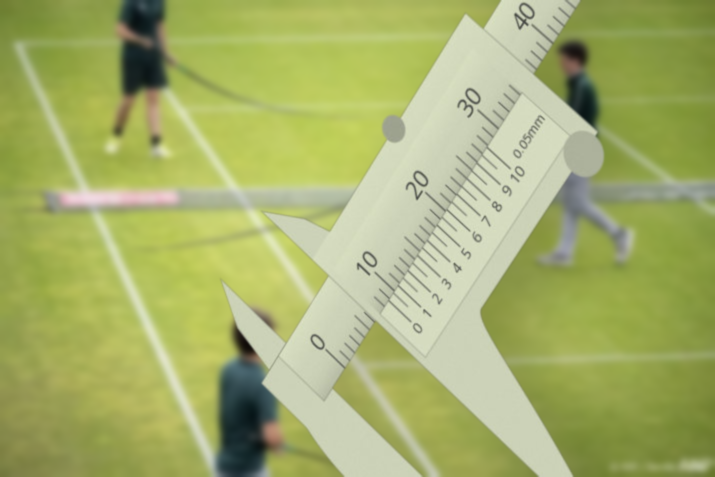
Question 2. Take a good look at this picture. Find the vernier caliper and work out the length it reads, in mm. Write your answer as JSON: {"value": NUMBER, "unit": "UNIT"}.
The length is {"value": 8.8, "unit": "mm"}
